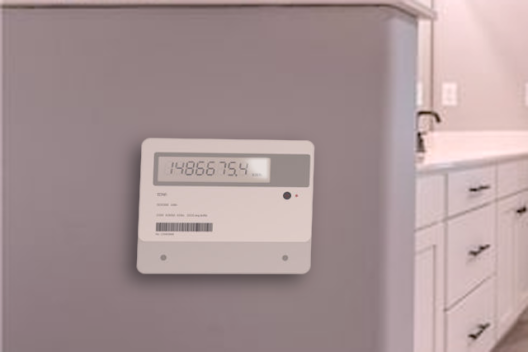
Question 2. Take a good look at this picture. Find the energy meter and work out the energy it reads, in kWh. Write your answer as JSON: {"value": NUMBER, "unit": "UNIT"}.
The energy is {"value": 1486675.4, "unit": "kWh"}
